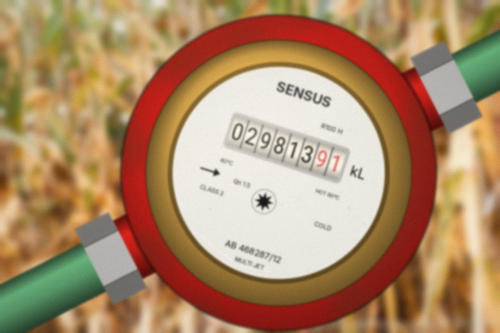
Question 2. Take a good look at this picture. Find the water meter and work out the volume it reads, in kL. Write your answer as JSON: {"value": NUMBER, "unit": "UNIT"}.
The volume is {"value": 29813.91, "unit": "kL"}
